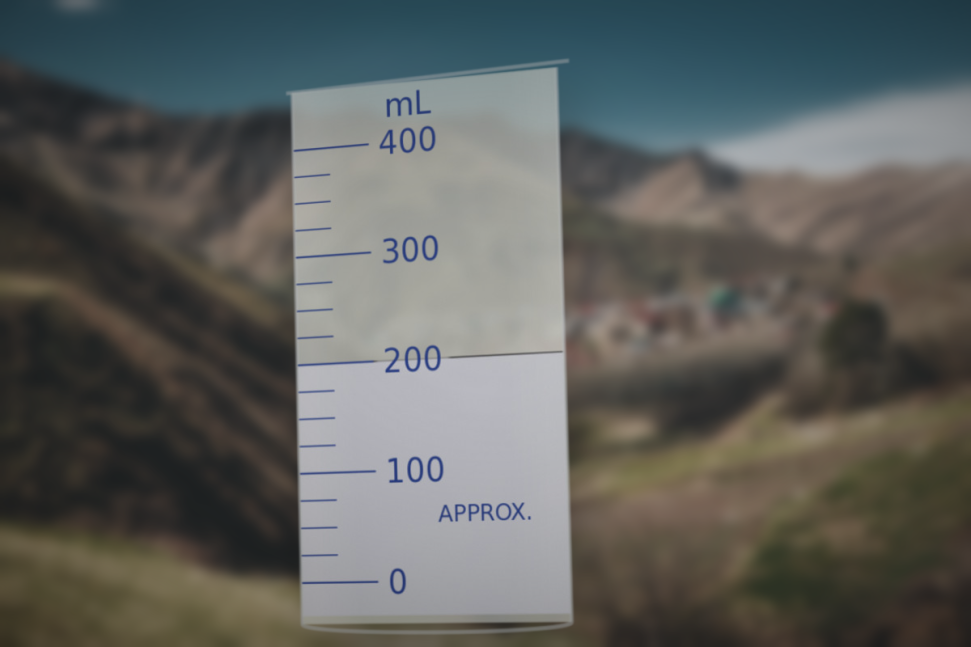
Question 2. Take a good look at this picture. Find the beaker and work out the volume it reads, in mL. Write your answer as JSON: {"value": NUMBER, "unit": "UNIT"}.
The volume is {"value": 200, "unit": "mL"}
